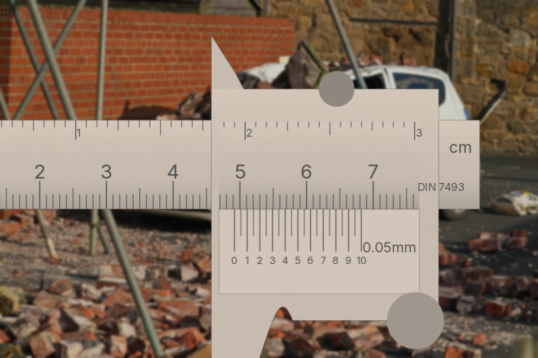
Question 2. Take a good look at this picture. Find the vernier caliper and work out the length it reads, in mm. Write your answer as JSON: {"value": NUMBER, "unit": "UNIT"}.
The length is {"value": 49.2, "unit": "mm"}
